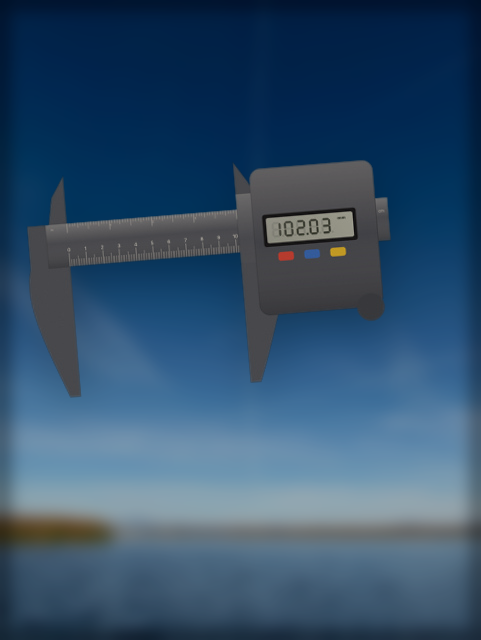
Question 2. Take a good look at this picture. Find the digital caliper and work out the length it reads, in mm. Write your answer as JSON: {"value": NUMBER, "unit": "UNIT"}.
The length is {"value": 102.03, "unit": "mm"}
